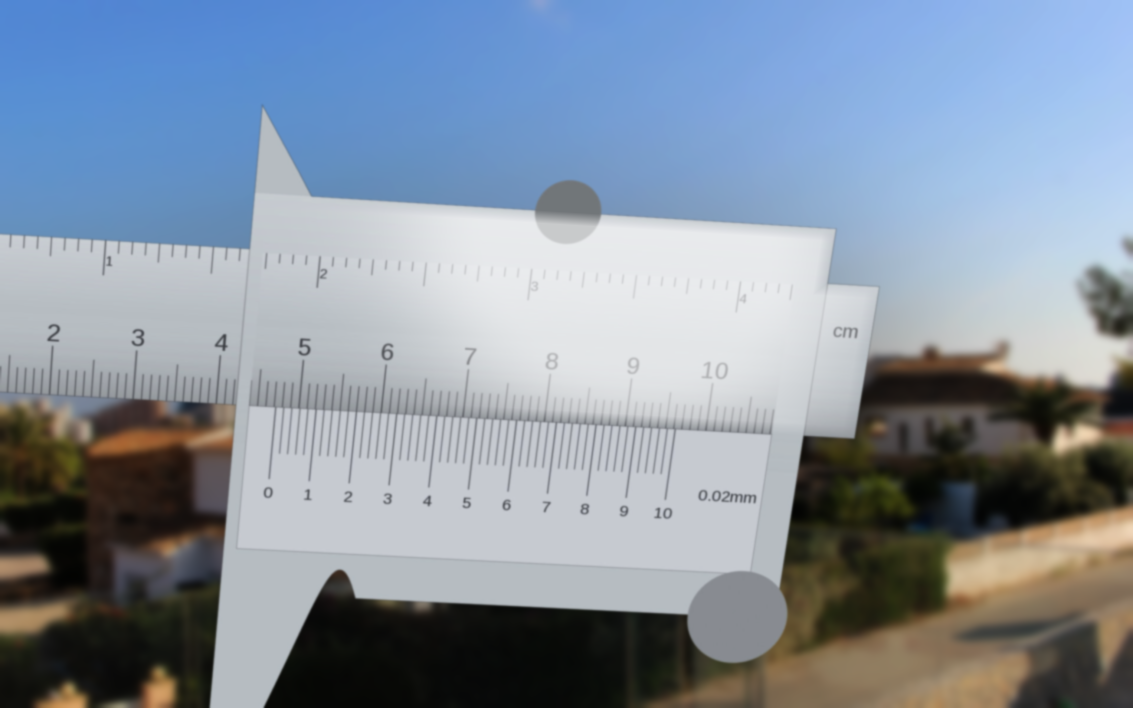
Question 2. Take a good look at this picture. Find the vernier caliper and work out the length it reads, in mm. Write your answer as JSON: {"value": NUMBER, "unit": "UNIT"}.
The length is {"value": 47.2, "unit": "mm"}
